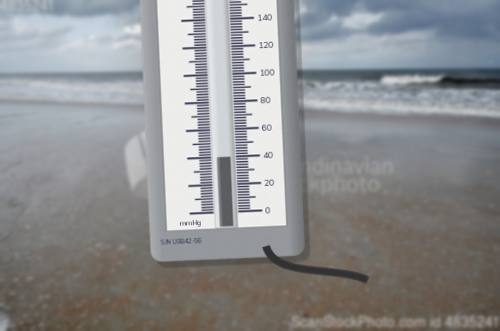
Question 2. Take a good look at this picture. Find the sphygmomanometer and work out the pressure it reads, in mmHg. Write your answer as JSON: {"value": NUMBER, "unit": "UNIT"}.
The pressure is {"value": 40, "unit": "mmHg"}
